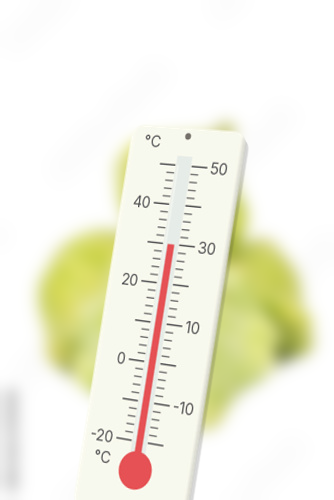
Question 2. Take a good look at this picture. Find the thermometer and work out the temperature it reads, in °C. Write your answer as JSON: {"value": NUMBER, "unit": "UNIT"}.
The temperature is {"value": 30, "unit": "°C"}
